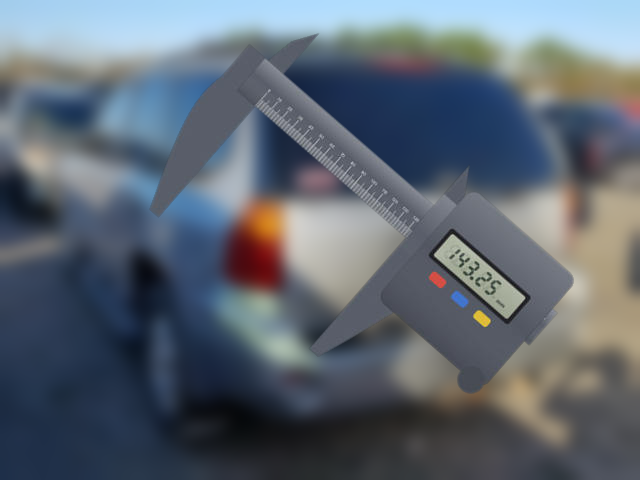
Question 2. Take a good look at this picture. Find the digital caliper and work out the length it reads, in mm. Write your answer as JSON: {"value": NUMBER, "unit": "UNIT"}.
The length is {"value": 143.25, "unit": "mm"}
